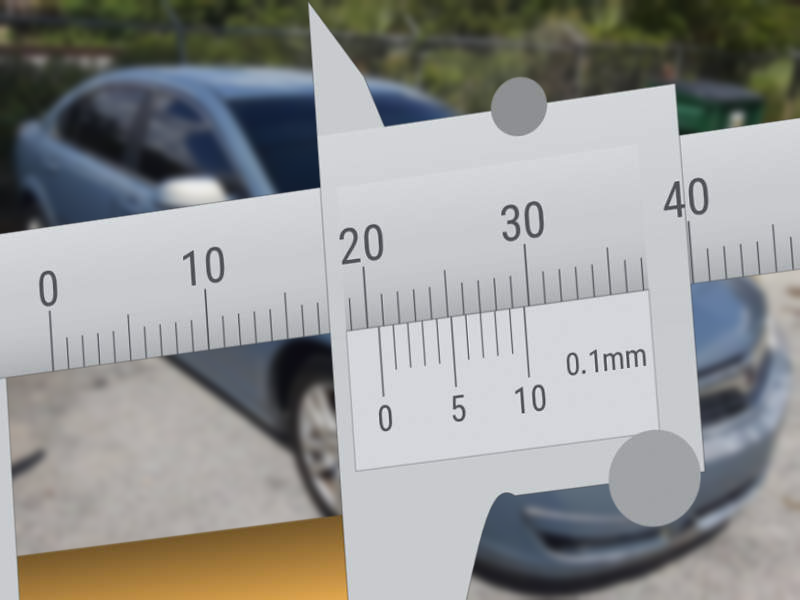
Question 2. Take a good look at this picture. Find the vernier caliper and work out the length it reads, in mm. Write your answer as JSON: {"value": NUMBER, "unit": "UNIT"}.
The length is {"value": 20.7, "unit": "mm"}
